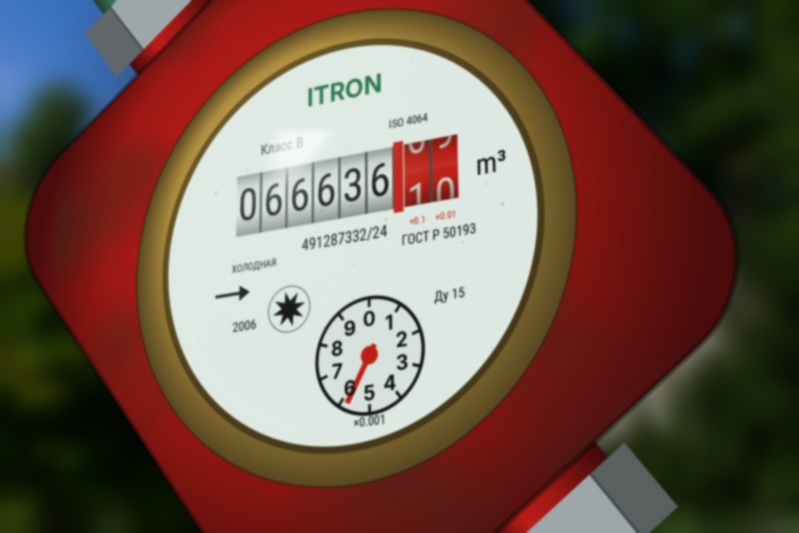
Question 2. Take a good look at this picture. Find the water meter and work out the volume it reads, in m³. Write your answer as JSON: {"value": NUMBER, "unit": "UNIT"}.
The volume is {"value": 66636.095, "unit": "m³"}
